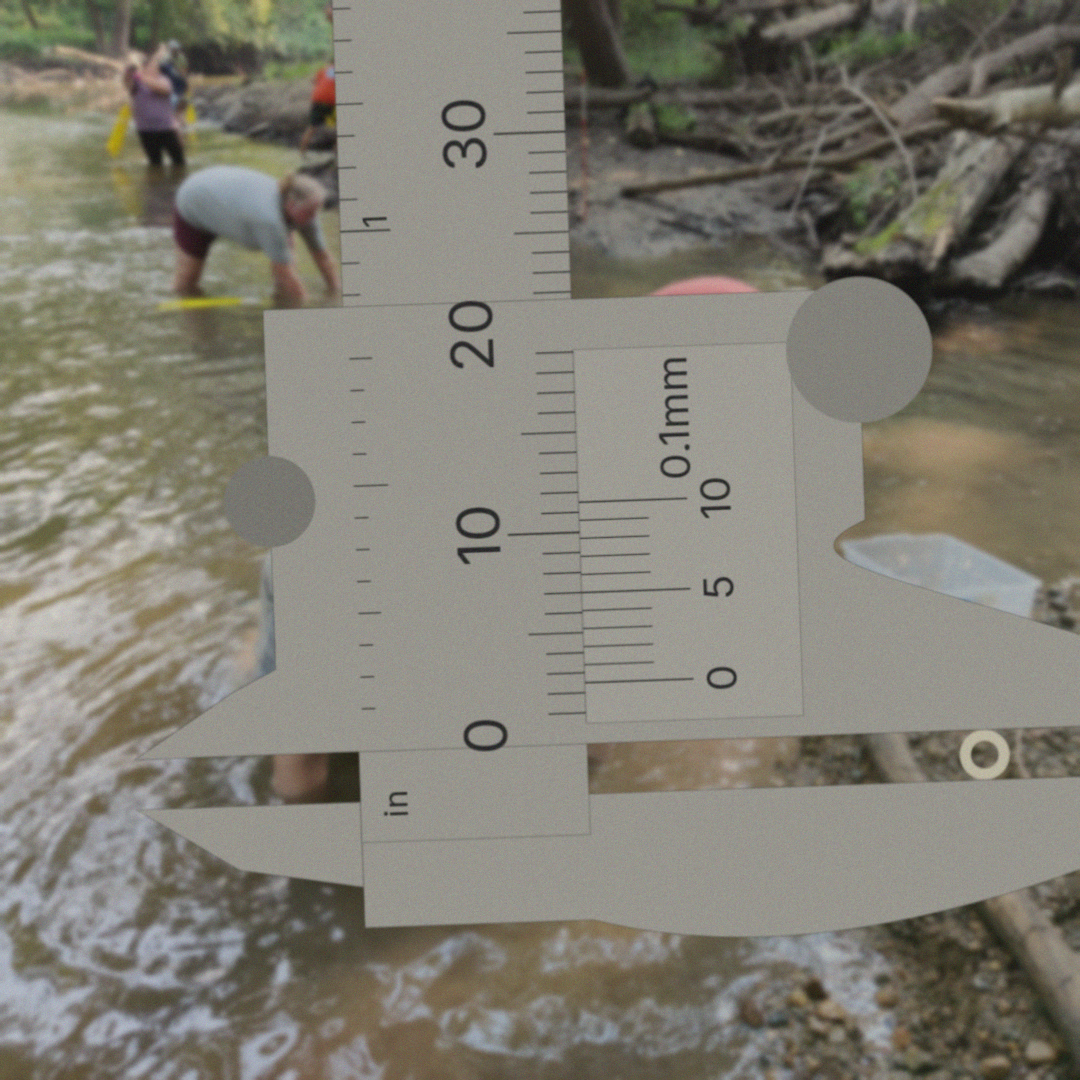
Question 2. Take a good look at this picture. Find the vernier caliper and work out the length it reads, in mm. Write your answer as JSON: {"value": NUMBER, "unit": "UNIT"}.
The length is {"value": 2.5, "unit": "mm"}
